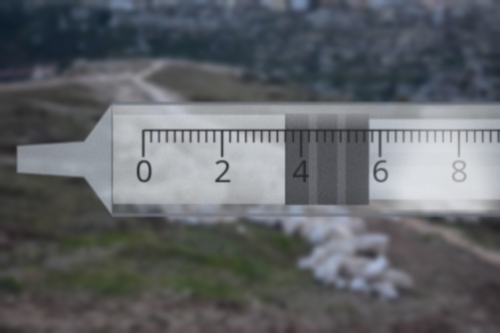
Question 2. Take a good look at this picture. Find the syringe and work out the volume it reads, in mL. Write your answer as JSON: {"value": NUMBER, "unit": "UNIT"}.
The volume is {"value": 3.6, "unit": "mL"}
